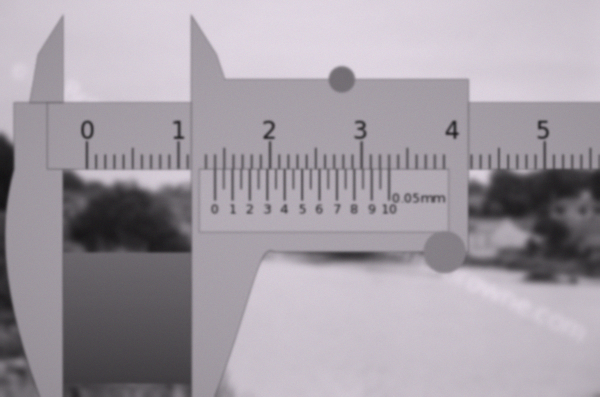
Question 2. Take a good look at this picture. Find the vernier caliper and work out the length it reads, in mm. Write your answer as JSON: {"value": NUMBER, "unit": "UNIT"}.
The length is {"value": 14.0, "unit": "mm"}
